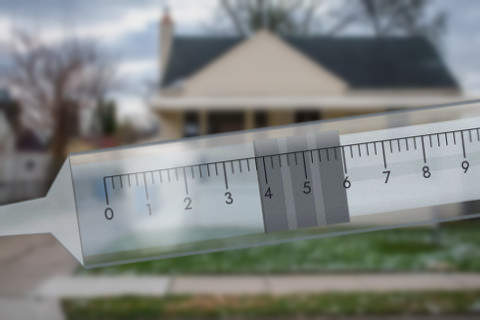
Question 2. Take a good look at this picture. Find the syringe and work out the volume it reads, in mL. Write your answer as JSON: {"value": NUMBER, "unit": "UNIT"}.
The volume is {"value": 3.8, "unit": "mL"}
